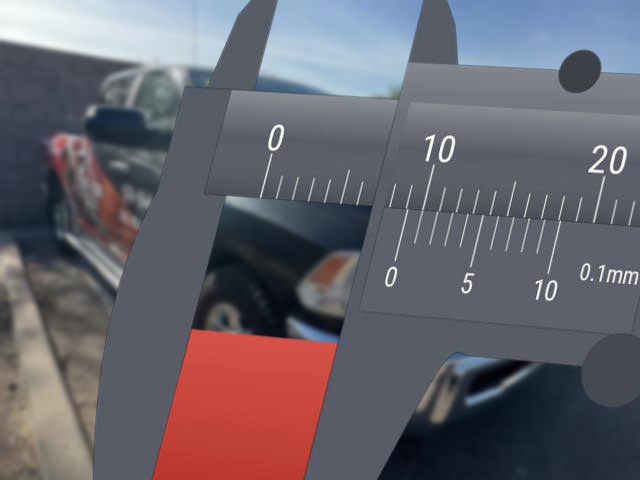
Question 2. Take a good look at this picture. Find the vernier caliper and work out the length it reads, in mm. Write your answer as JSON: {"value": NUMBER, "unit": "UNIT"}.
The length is {"value": 9.1, "unit": "mm"}
